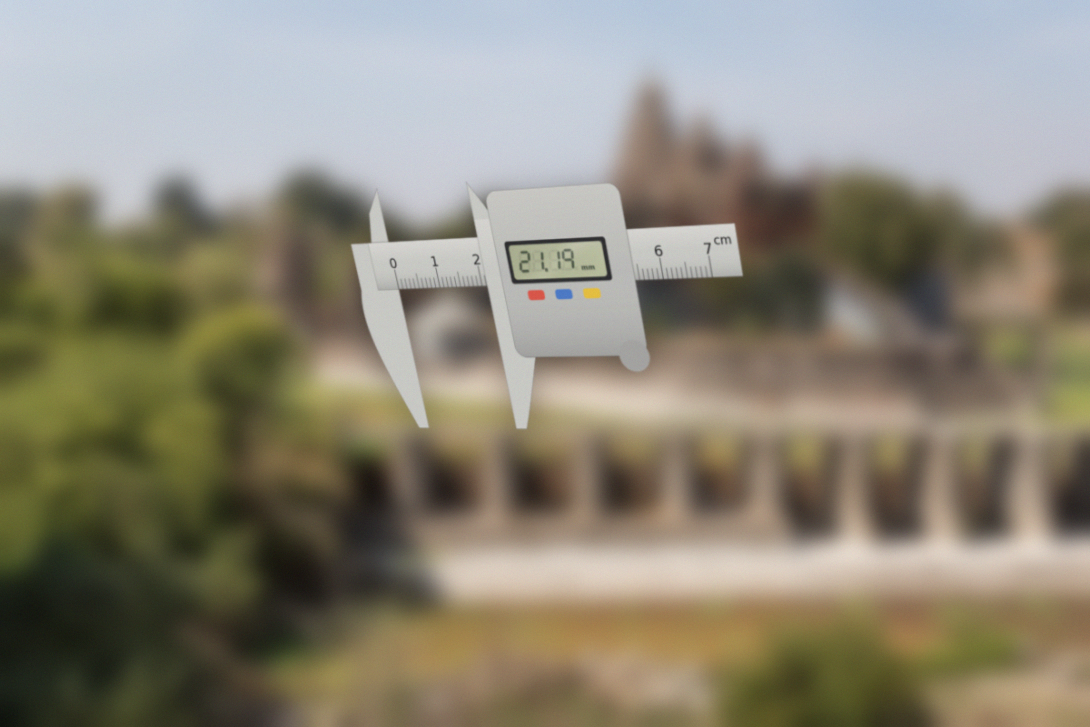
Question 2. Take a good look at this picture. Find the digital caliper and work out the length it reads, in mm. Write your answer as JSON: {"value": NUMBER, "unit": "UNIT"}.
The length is {"value": 21.19, "unit": "mm"}
